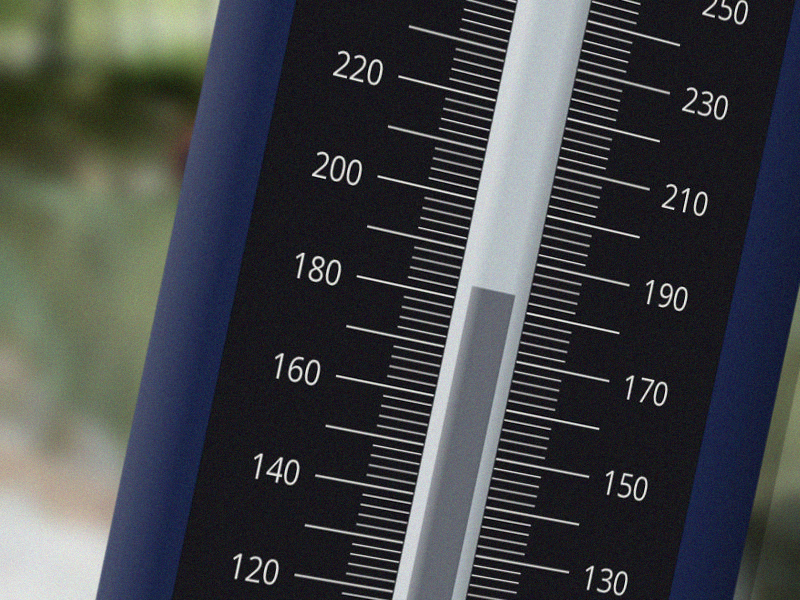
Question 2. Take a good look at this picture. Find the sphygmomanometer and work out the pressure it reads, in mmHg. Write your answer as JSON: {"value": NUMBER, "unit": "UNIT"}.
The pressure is {"value": 183, "unit": "mmHg"}
